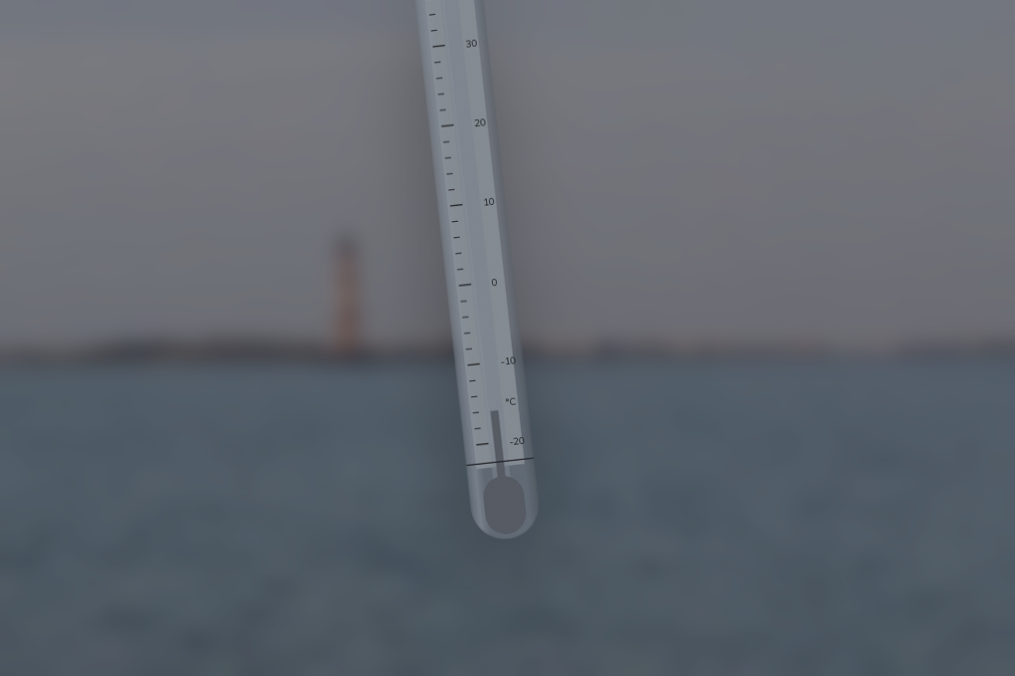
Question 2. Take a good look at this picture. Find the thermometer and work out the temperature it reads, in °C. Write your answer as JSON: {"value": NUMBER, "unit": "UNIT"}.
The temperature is {"value": -16, "unit": "°C"}
